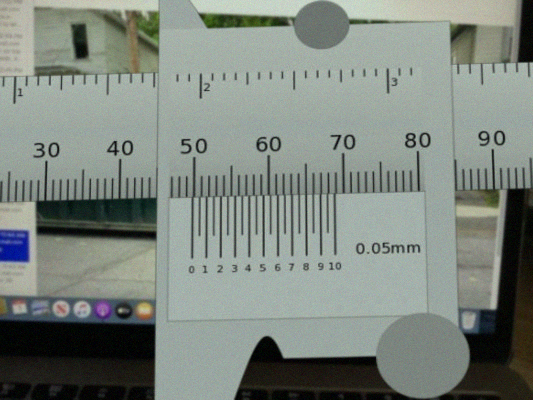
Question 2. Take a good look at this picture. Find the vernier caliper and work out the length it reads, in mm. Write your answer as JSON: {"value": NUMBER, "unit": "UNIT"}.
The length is {"value": 49.8, "unit": "mm"}
